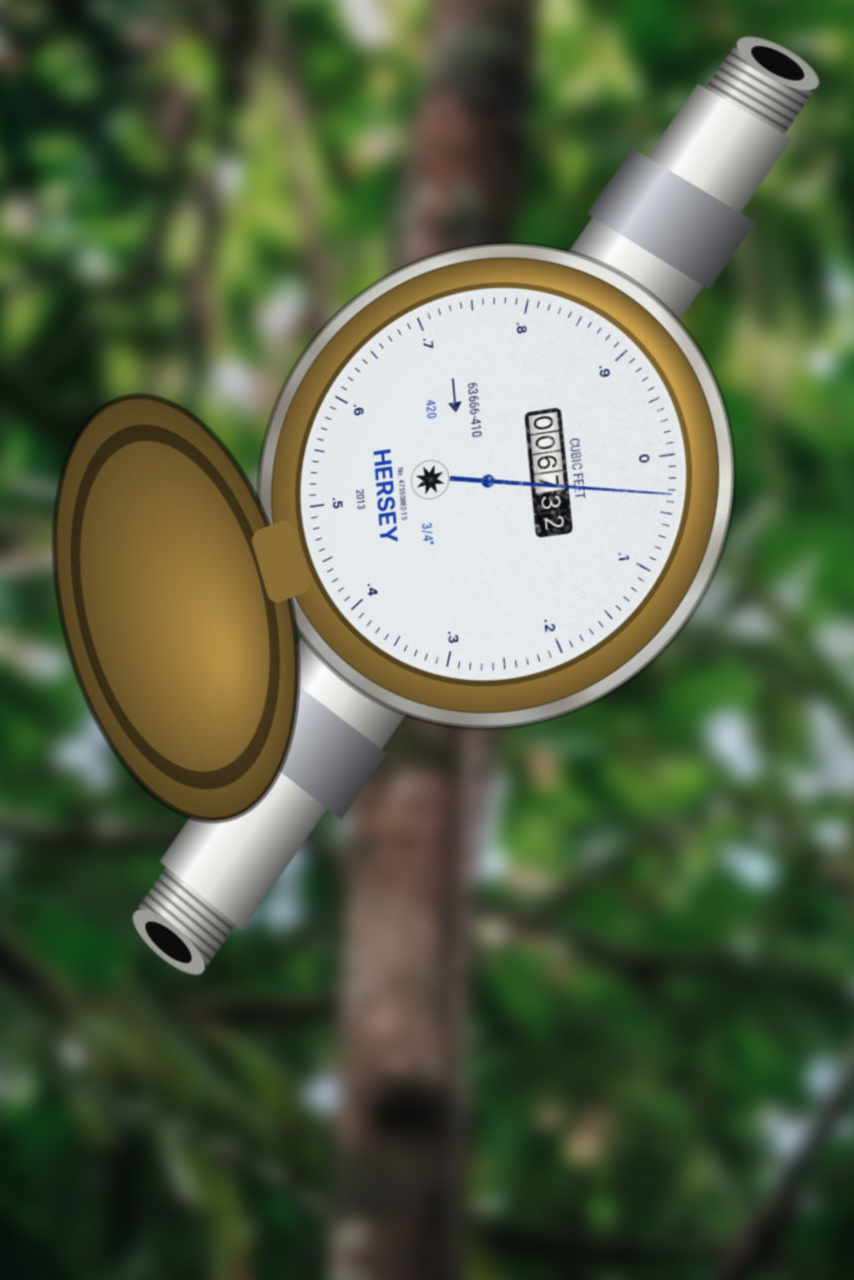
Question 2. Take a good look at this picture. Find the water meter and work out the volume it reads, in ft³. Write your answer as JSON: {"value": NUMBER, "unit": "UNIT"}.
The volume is {"value": 6732.03, "unit": "ft³"}
